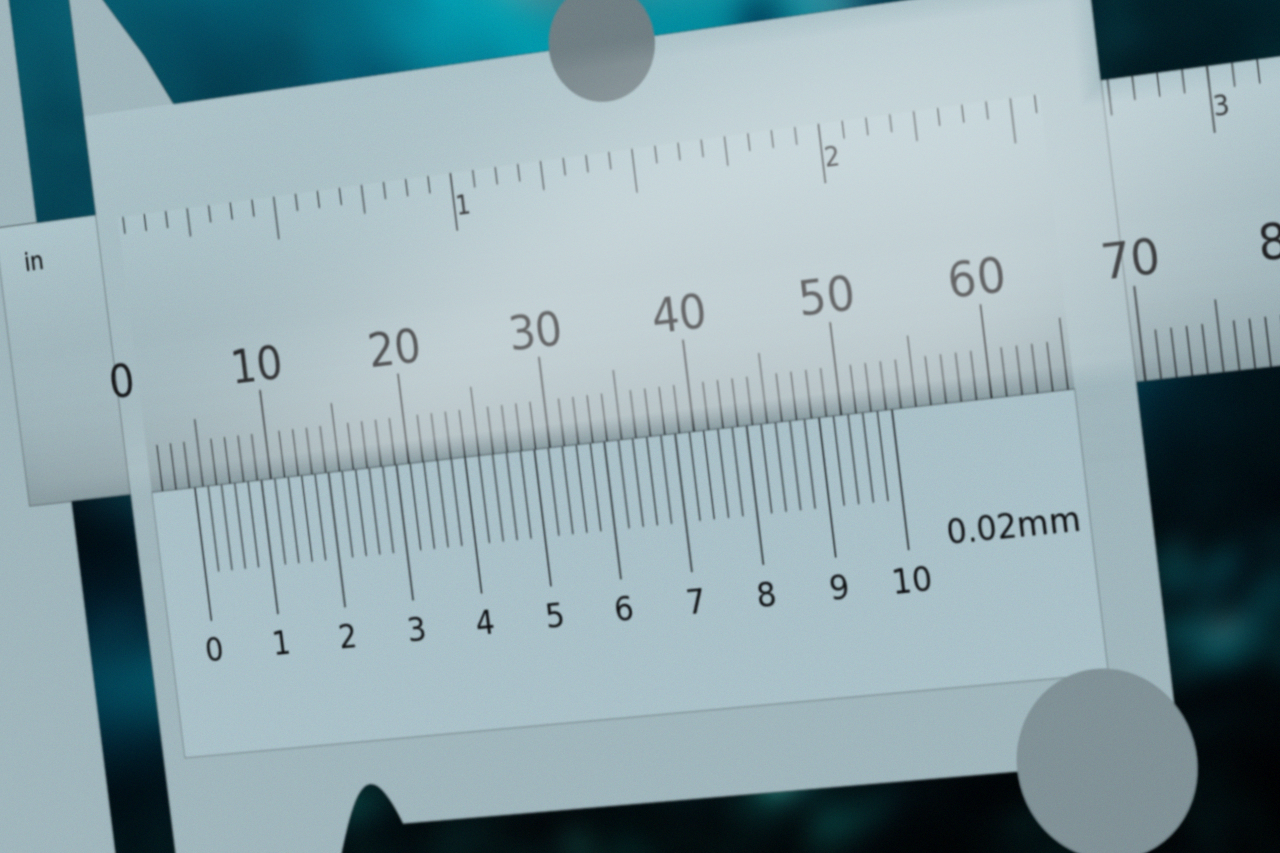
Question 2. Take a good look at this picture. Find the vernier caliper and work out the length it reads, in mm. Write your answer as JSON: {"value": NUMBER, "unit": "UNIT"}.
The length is {"value": 4.4, "unit": "mm"}
